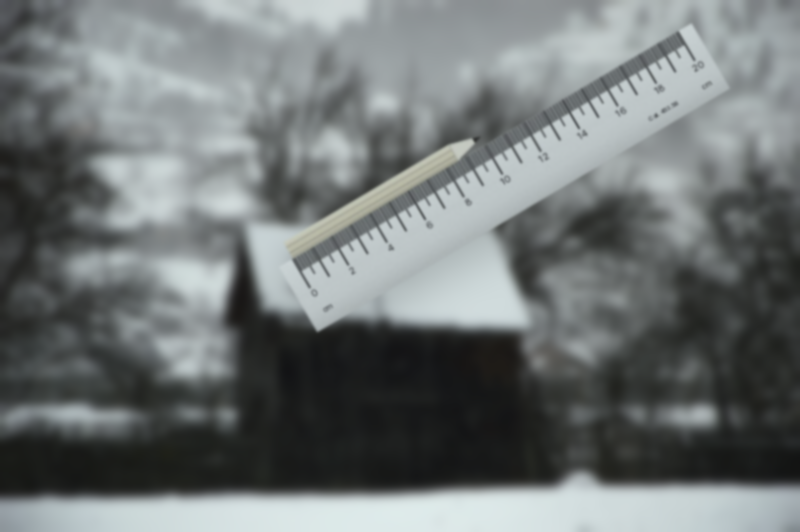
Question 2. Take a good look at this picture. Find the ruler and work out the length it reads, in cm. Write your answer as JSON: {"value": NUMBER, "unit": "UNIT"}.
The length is {"value": 10, "unit": "cm"}
